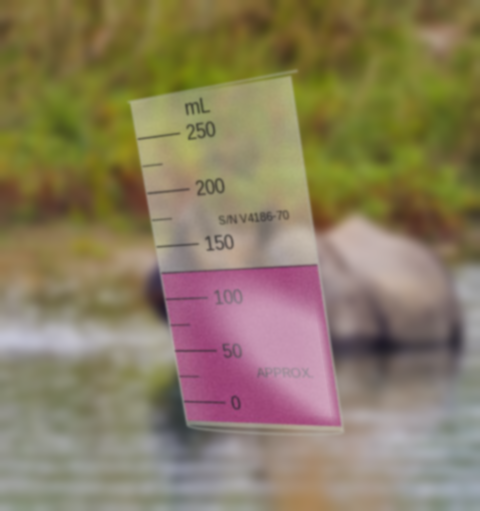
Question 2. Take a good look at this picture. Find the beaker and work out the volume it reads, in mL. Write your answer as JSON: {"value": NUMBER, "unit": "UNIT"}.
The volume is {"value": 125, "unit": "mL"}
